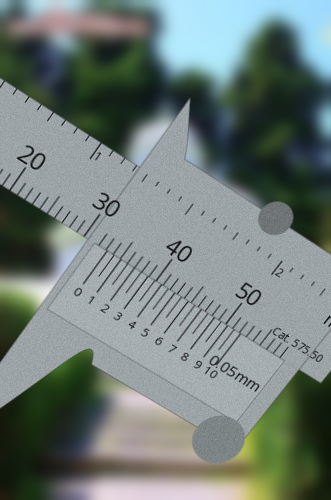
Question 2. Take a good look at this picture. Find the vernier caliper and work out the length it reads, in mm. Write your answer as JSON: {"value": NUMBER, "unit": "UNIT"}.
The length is {"value": 33.2, "unit": "mm"}
